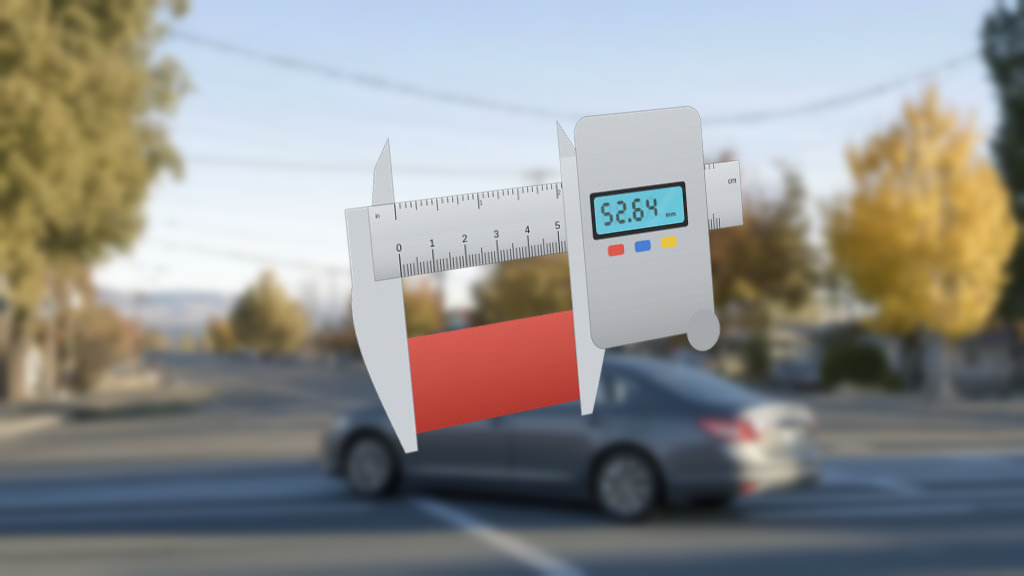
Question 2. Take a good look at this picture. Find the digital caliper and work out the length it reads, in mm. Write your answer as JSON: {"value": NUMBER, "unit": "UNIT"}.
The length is {"value": 52.64, "unit": "mm"}
